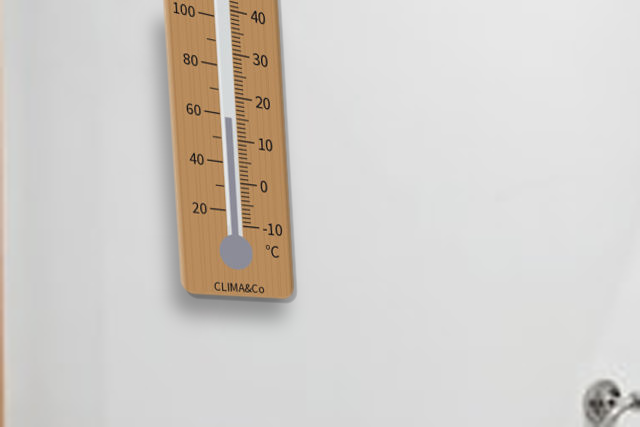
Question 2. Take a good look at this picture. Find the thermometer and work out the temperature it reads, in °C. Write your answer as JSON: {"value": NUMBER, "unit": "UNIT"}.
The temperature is {"value": 15, "unit": "°C"}
